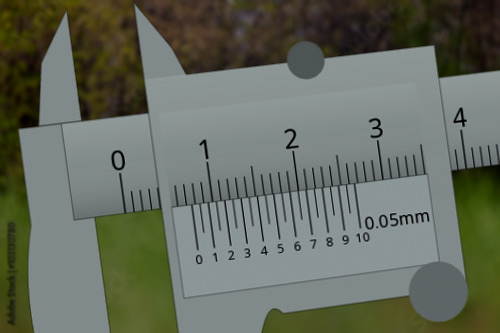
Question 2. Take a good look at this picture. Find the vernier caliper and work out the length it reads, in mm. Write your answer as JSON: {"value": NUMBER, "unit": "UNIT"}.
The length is {"value": 7.6, "unit": "mm"}
